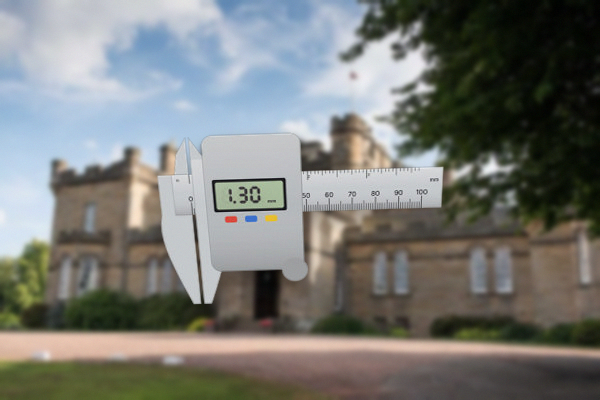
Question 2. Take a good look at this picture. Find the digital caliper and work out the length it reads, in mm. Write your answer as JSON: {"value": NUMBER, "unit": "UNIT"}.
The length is {"value": 1.30, "unit": "mm"}
